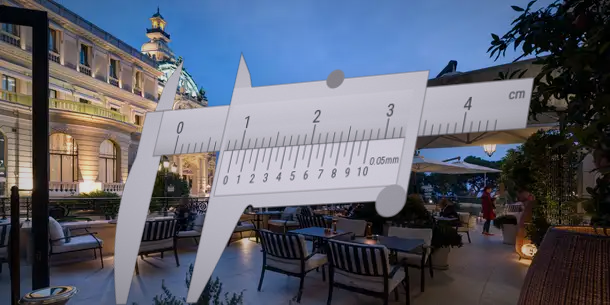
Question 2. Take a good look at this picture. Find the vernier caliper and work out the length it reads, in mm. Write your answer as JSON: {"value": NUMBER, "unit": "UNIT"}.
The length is {"value": 8.8, "unit": "mm"}
